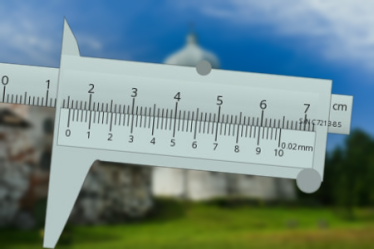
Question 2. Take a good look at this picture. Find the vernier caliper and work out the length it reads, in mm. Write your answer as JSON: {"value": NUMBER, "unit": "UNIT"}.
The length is {"value": 15.5, "unit": "mm"}
